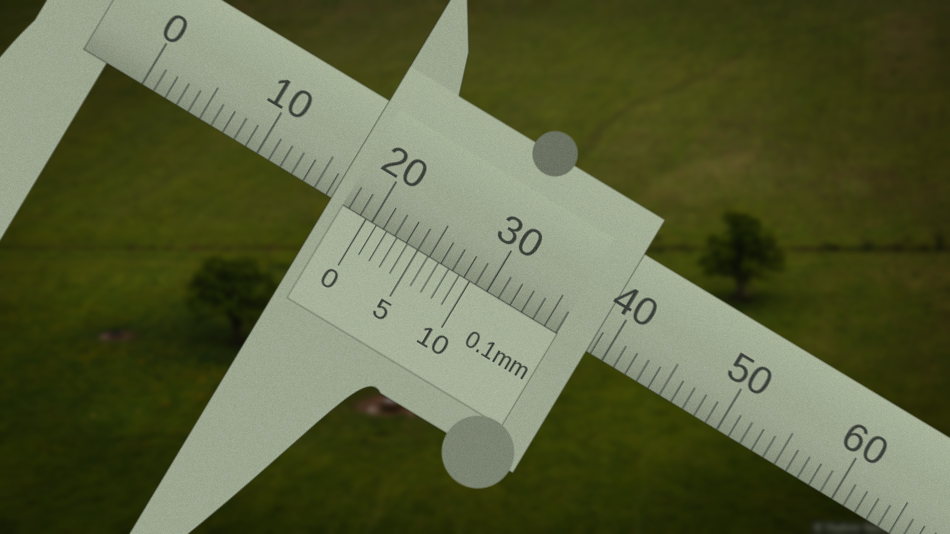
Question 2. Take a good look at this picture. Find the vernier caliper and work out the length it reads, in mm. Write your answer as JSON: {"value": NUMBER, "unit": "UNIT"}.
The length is {"value": 19.5, "unit": "mm"}
